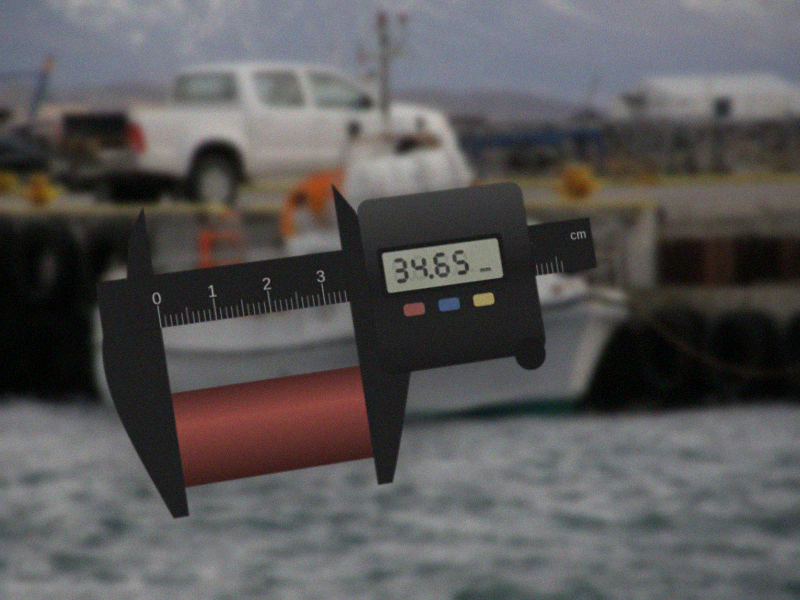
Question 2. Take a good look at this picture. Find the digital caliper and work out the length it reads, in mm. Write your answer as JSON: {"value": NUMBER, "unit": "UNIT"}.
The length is {"value": 34.65, "unit": "mm"}
